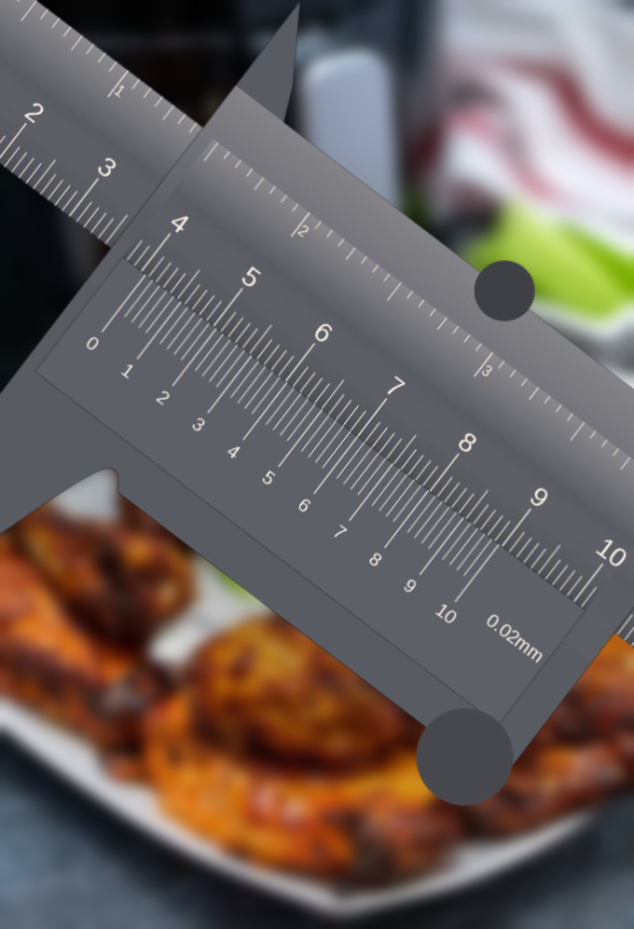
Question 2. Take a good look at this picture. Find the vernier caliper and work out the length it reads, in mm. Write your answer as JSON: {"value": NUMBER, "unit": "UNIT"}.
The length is {"value": 40.6, "unit": "mm"}
